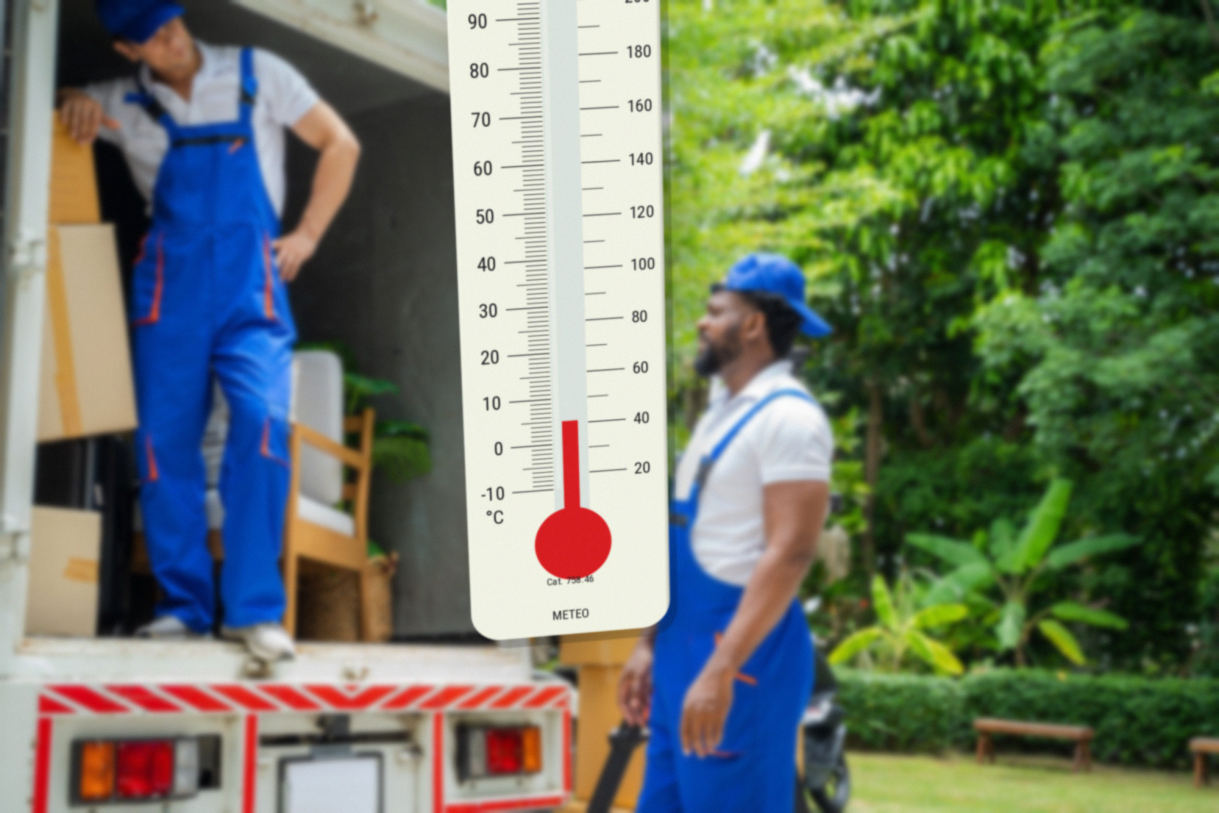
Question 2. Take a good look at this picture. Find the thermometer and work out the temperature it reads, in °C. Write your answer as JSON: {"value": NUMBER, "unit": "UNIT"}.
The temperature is {"value": 5, "unit": "°C"}
